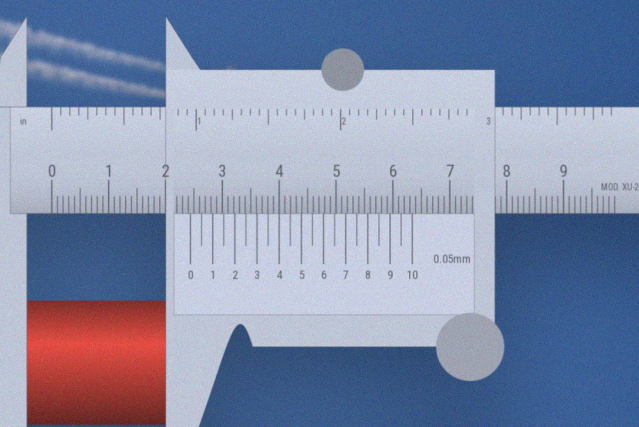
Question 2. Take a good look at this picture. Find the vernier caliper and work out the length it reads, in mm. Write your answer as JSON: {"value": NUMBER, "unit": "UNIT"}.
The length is {"value": 24.4, "unit": "mm"}
